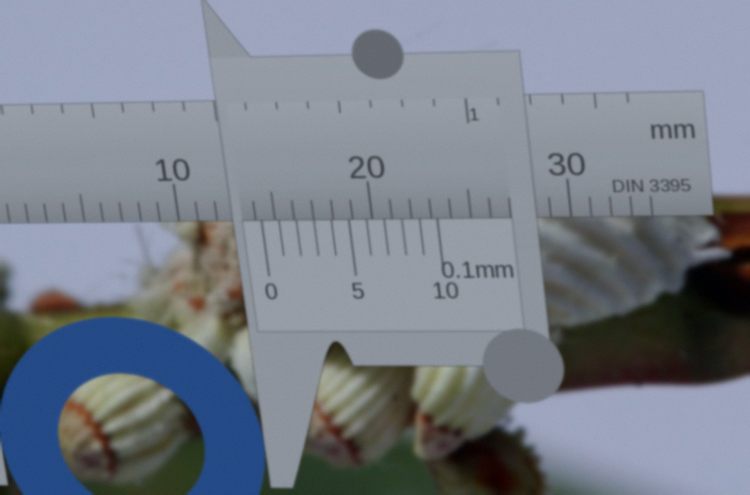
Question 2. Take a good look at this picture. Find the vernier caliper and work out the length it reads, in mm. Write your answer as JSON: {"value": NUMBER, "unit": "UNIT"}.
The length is {"value": 14.3, "unit": "mm"}
